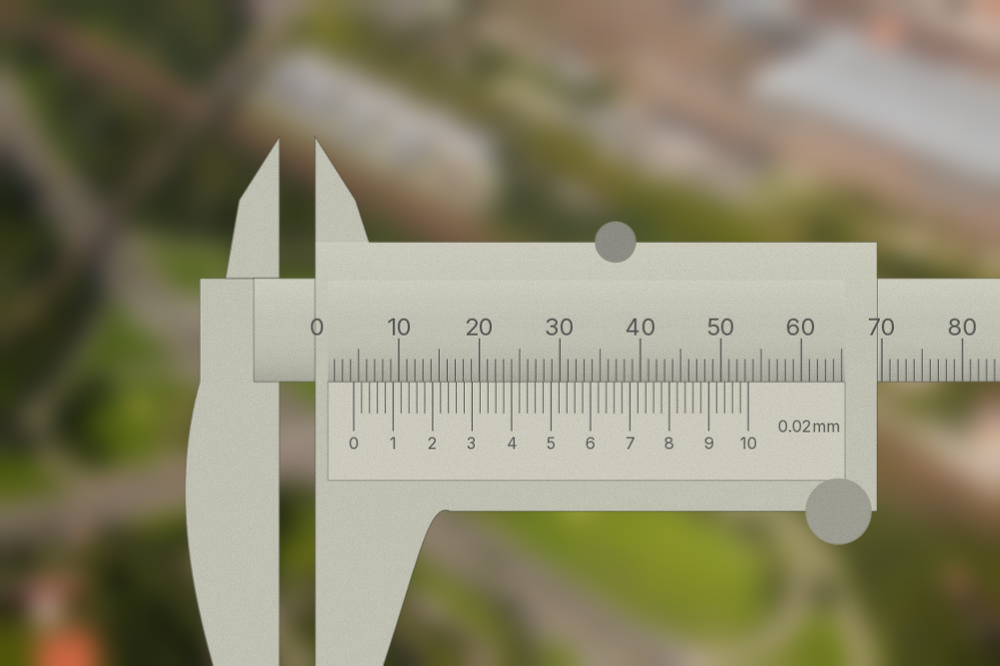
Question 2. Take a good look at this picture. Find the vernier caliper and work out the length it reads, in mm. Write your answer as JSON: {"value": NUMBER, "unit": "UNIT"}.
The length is {"value": 4.4, "unit": "mm"}
